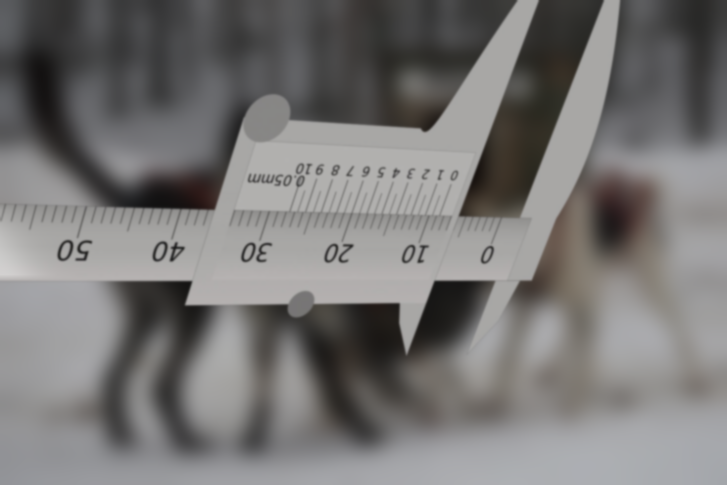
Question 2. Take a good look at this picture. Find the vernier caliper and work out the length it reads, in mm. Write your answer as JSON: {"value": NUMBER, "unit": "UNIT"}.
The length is {"value": 8.6, "unit": "mm"}
